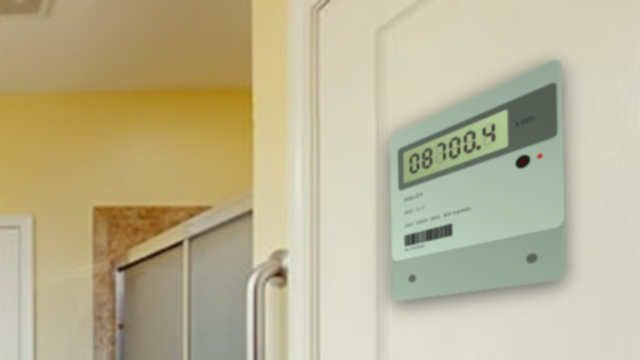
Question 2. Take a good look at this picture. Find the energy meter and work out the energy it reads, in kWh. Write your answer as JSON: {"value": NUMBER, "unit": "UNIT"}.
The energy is {"value": 8700.4, "unit": "kWh"}
